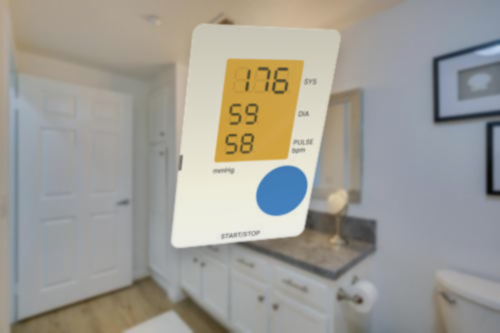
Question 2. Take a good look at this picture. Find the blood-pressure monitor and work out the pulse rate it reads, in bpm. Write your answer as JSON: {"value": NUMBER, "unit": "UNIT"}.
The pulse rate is {"value": 58, "unit": "bpm"}
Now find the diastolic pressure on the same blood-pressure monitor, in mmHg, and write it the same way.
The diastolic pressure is {"value": 59, "unit": "mmHg"}
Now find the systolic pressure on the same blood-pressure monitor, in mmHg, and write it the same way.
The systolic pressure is {"value": 176, "unit": "mmHg"}
